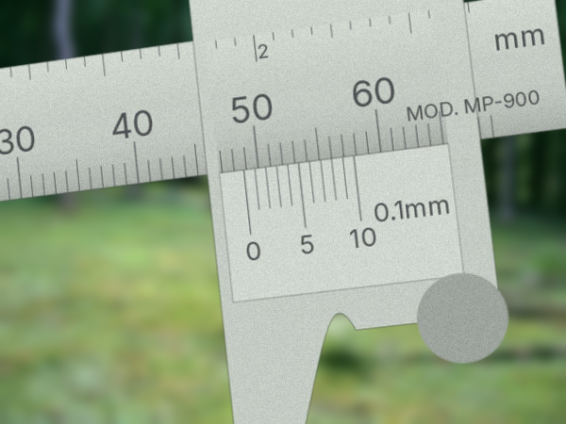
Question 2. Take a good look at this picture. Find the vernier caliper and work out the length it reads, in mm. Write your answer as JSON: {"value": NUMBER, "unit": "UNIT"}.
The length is {"value": 48.8, "unit": "mm"}
